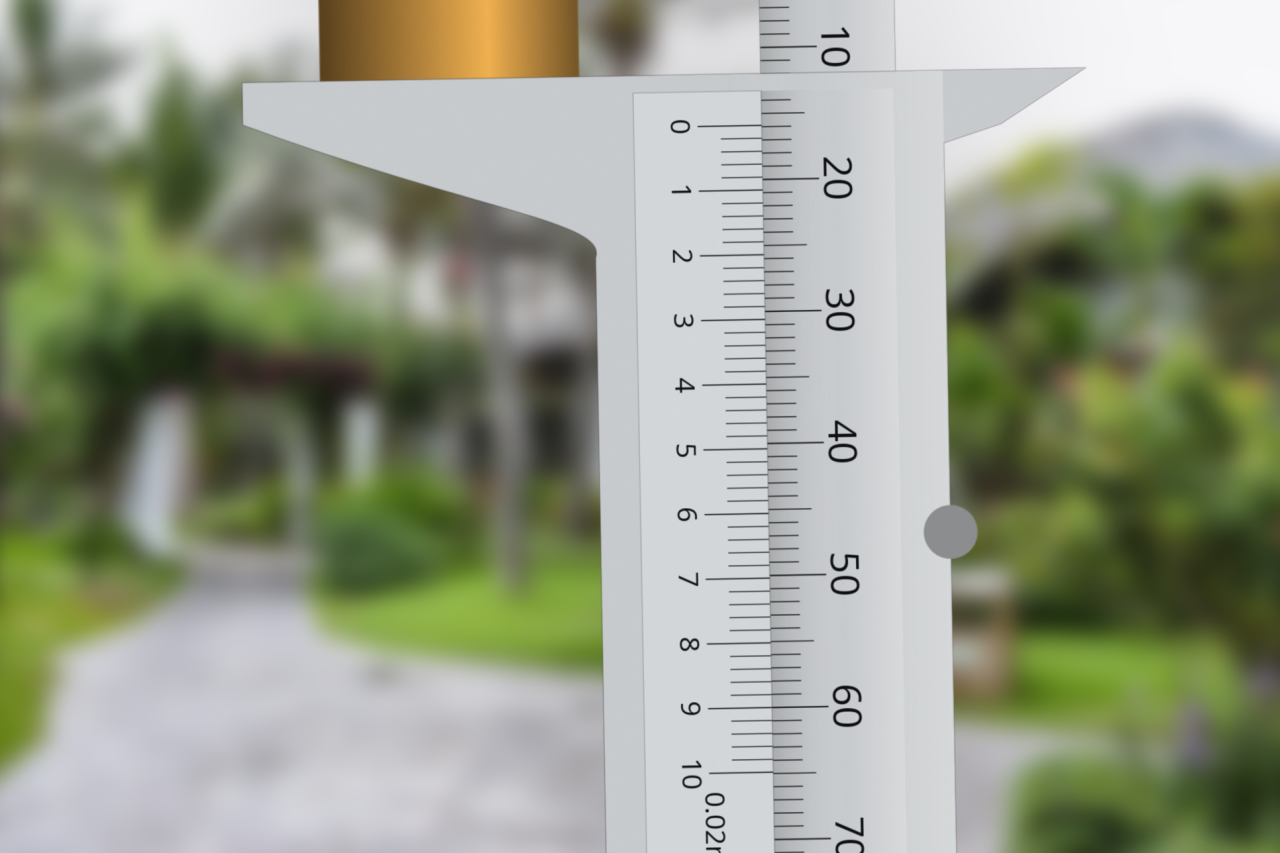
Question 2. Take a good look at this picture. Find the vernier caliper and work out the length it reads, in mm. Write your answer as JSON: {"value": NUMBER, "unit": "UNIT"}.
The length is {"value": 15.9, "unit": "mm"}
